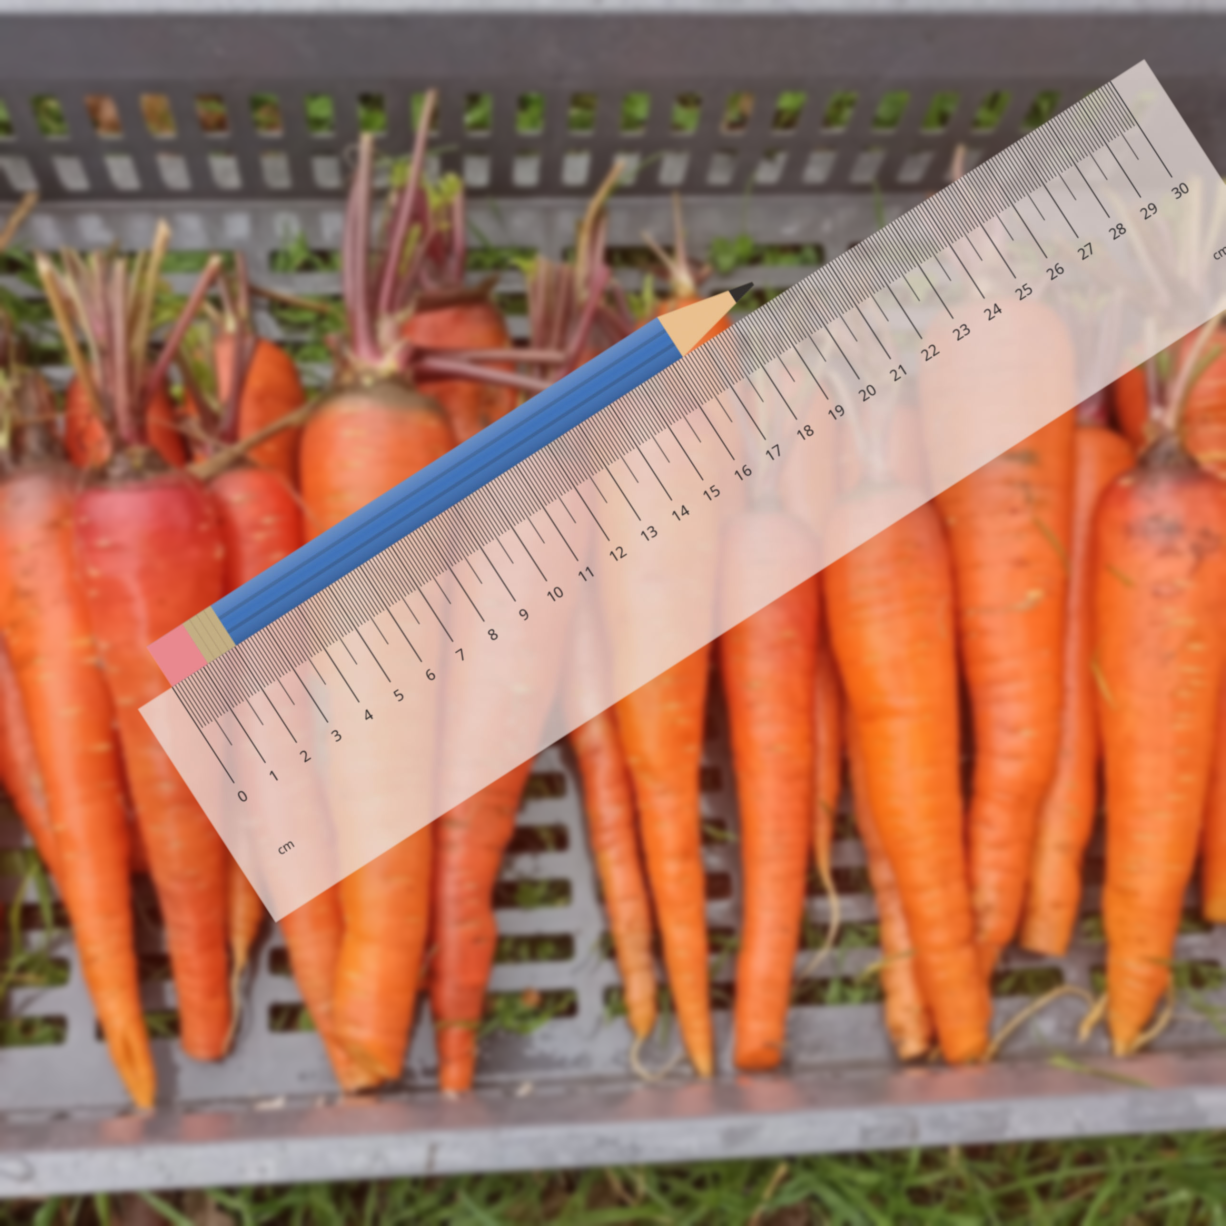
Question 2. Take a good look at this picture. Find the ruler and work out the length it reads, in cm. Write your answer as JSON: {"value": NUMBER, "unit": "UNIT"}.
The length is {"value": 19, "unit": "cm"}
